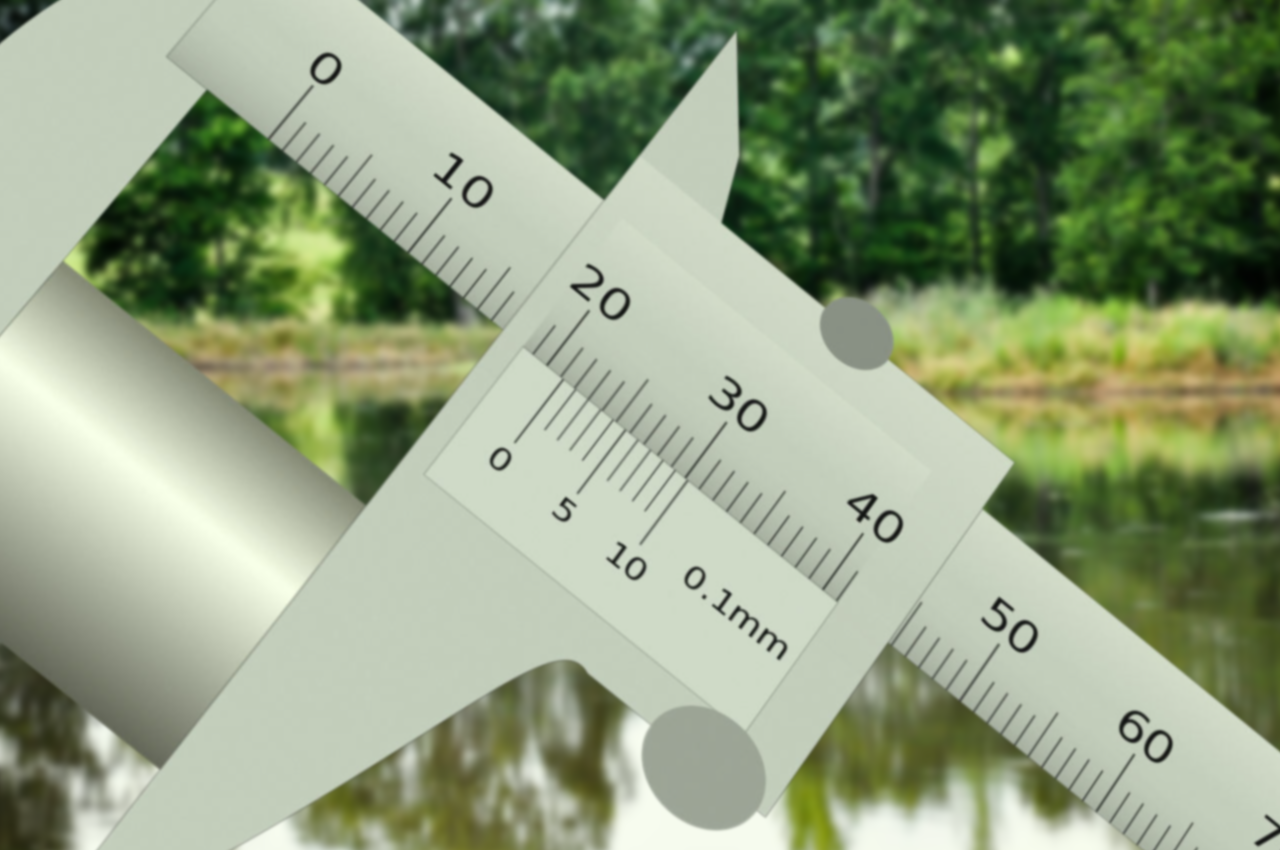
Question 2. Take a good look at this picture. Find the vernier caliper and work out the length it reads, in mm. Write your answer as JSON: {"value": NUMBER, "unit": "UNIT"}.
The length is {"value": 21.2, "unit": "mm"}
